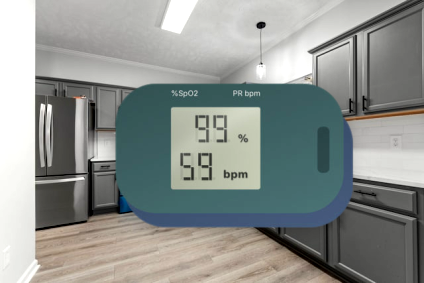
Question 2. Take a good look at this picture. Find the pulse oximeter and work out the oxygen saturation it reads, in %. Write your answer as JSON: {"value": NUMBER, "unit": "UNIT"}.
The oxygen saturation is {"value": 99, "unit": "%"}
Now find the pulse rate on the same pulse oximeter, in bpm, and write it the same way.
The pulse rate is {"value": 59, "unit": "bpm"}
